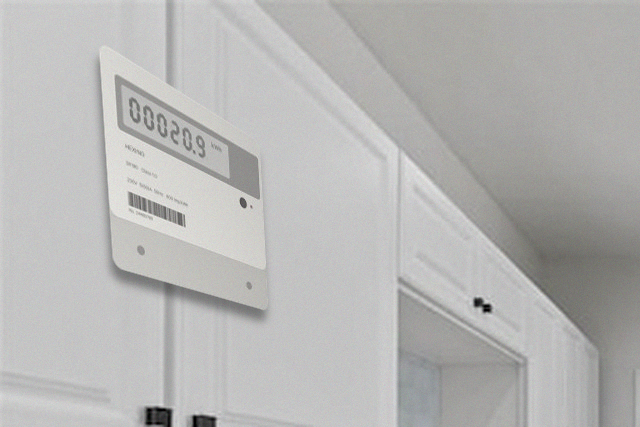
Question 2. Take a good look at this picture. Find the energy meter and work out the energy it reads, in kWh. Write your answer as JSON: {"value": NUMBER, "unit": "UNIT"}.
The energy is {"value": 20.9, "unit": "kWh"}
